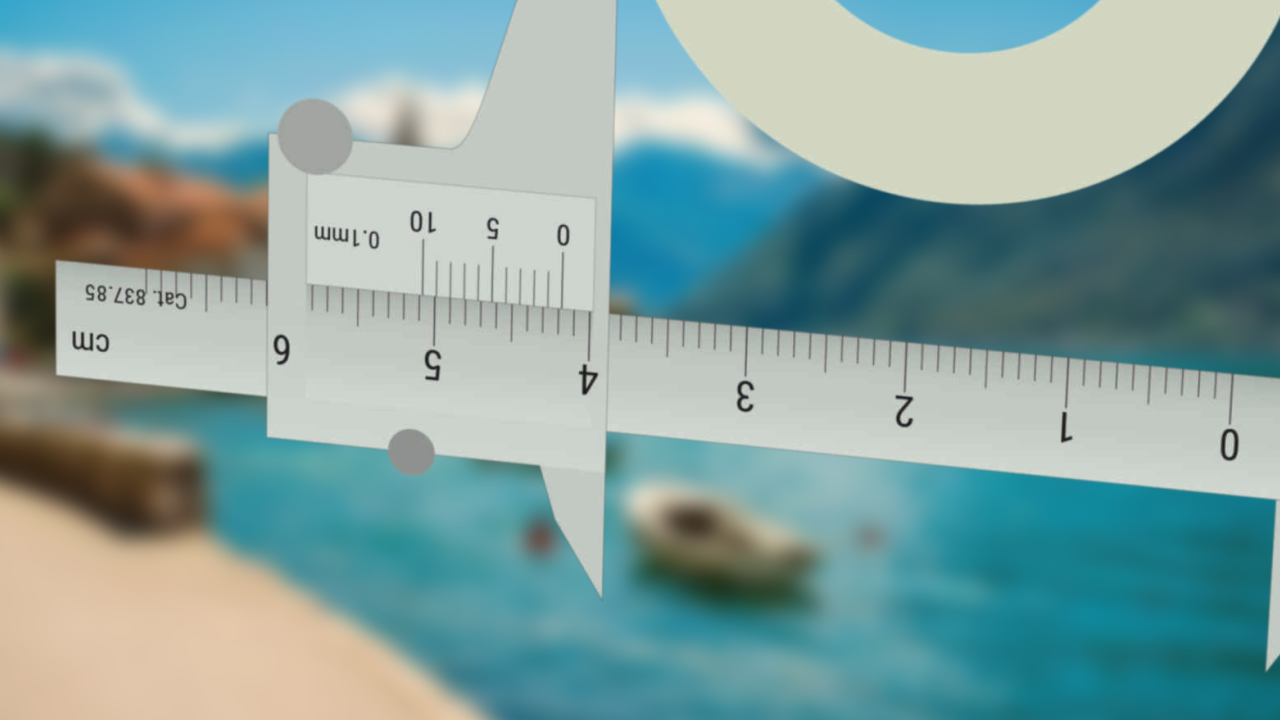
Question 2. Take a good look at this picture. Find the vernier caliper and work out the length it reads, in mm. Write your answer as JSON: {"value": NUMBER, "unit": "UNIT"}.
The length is {"value": 41.8, "unit": "mm"}
